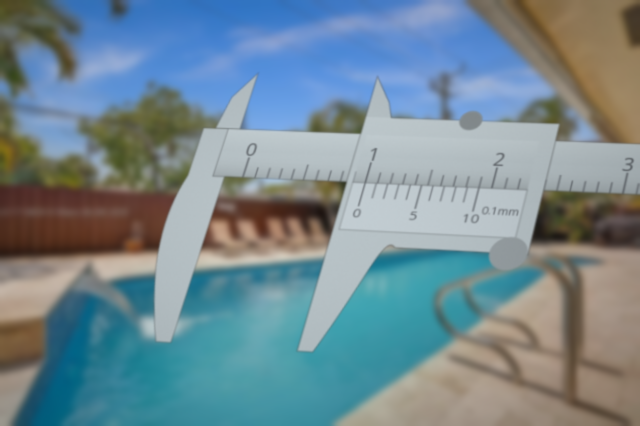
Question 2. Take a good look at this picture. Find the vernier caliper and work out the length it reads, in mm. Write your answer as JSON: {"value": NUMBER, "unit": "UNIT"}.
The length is {"value": 10.0, "unit": "mm"}
